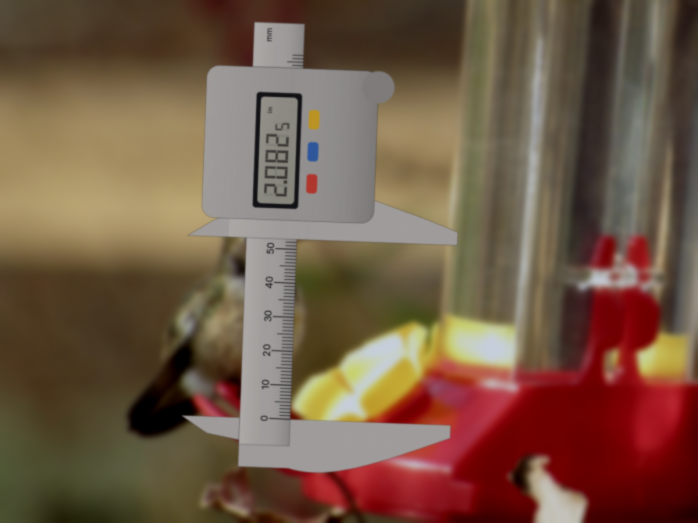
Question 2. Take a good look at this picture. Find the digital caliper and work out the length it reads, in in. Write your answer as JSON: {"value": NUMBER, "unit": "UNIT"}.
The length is {"value": 2.0825, "unit": "in"}
